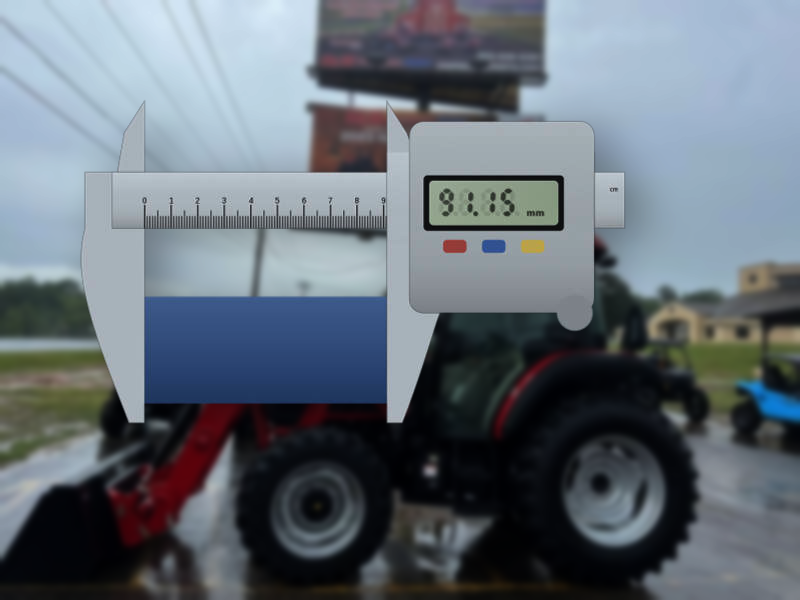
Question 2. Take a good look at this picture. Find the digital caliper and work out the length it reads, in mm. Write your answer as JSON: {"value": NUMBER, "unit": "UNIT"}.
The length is {"value": 91.15, "unit": "mm"}
